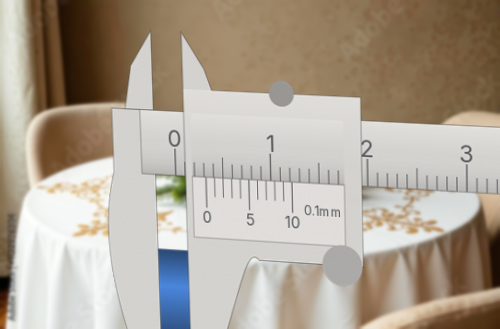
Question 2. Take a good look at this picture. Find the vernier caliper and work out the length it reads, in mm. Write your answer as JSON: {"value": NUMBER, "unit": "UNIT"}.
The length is {"value": 3.2, "unit": "mm"}
